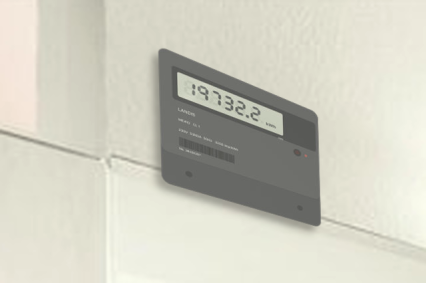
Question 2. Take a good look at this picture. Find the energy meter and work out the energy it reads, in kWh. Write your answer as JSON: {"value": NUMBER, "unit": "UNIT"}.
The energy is {"value": 19732.2, "unit": "kWh"}
